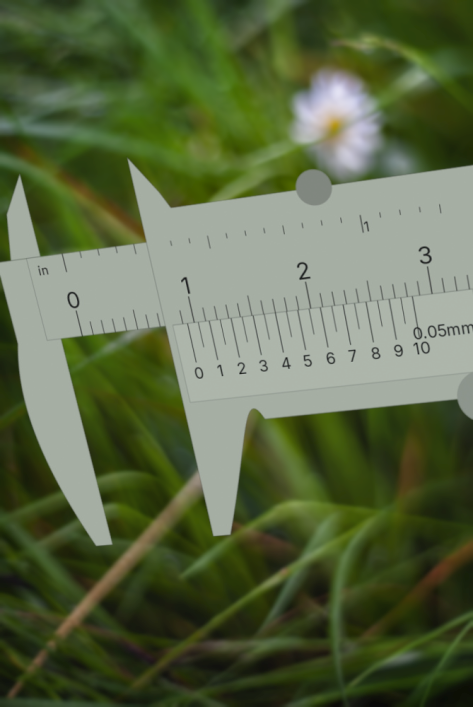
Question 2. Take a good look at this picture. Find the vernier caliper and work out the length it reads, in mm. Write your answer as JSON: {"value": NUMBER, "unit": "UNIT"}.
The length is {"value": 9.4, "unit": "mm"}
